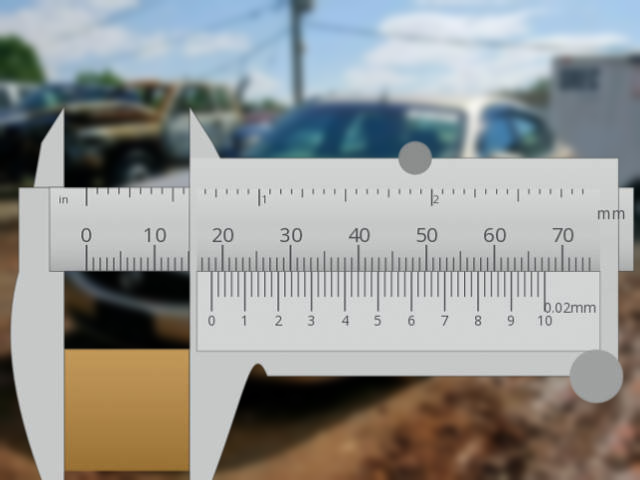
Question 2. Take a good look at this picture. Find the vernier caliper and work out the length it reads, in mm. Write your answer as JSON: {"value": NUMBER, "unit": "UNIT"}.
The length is {"value": 18.4, "unit": "mm"}
